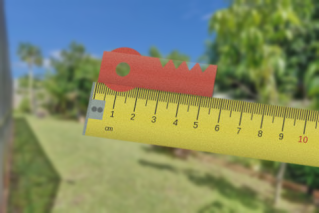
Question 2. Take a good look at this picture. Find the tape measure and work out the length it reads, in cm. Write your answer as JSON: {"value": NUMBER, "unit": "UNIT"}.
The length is {"value": 5.5, "unit": "cm"}
